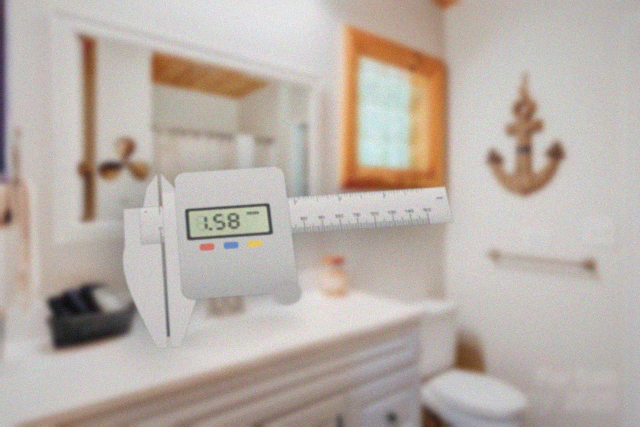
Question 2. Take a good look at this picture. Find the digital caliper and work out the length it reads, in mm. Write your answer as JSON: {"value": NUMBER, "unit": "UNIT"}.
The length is {"value": 1.58, "unit": "mm"}
